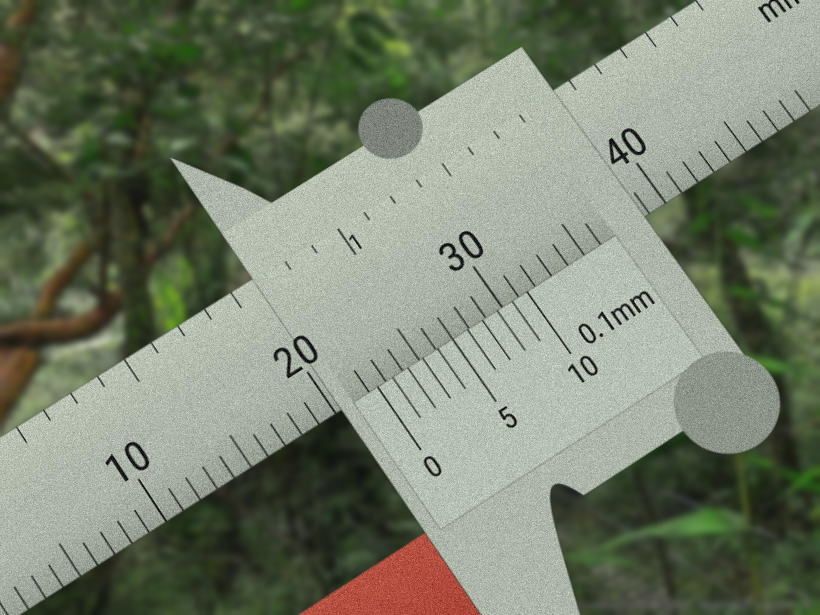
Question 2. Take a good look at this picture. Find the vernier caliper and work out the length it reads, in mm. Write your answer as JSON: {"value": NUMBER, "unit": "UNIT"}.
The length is {"value": 22.5, "unit": "mm"}
